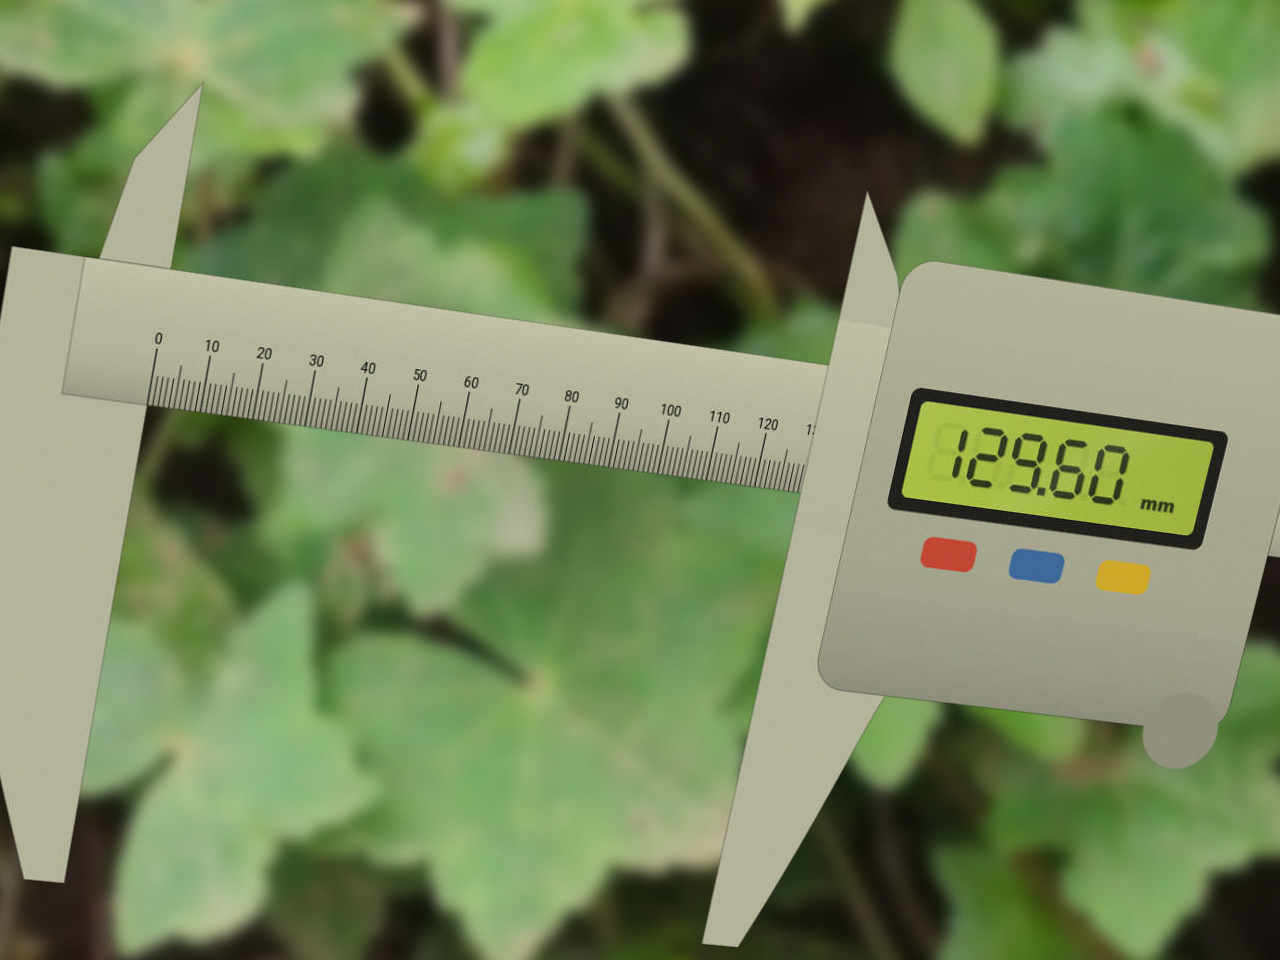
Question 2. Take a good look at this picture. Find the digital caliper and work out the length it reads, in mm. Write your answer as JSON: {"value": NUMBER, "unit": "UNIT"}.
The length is {"value": 129.60, "unit": "mm"}
